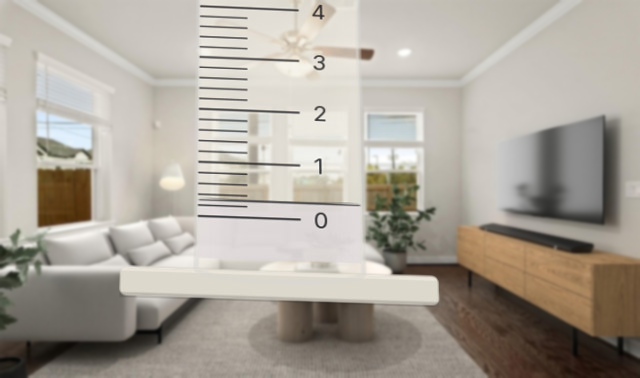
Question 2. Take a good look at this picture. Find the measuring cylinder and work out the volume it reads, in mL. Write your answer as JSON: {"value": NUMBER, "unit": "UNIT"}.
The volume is {"value": 0.3, "unit": "mL"}
